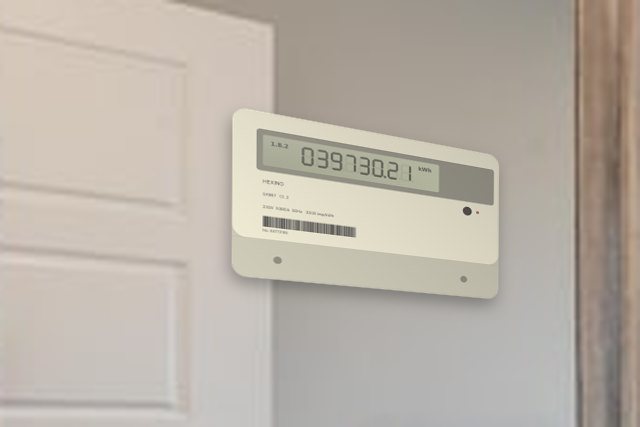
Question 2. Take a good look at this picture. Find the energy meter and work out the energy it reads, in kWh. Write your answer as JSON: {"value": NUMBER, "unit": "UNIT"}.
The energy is {"value": 39730.21, "unit": "kWh"}
